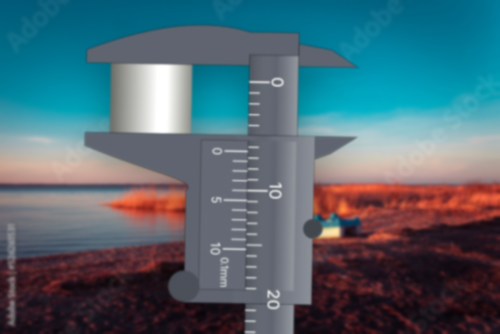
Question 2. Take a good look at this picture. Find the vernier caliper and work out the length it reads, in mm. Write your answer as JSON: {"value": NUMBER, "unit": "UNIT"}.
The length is {"value": 6.4, "unit": "mm"}
